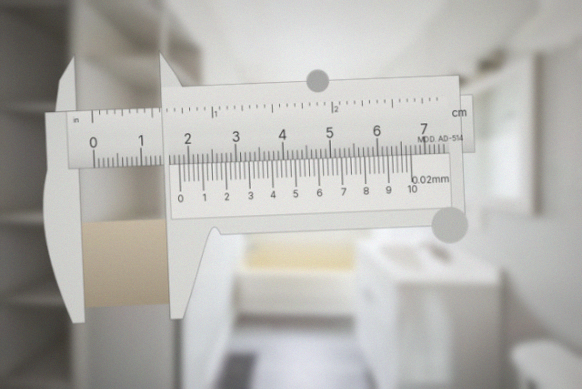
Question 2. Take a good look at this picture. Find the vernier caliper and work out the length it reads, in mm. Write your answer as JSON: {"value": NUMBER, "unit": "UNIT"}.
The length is {"value": 18.0, "unit": "mm"}
